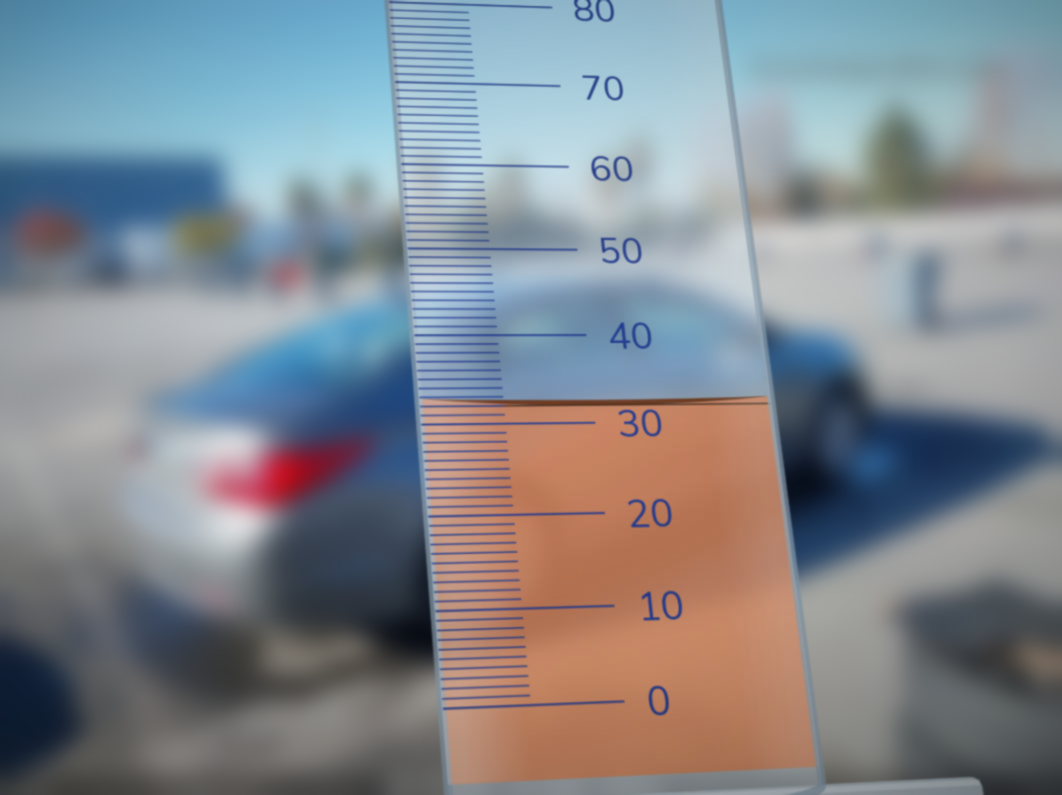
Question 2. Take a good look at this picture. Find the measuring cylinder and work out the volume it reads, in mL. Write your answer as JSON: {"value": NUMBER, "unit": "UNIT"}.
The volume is {"value": 32, "unit": "mL"}
